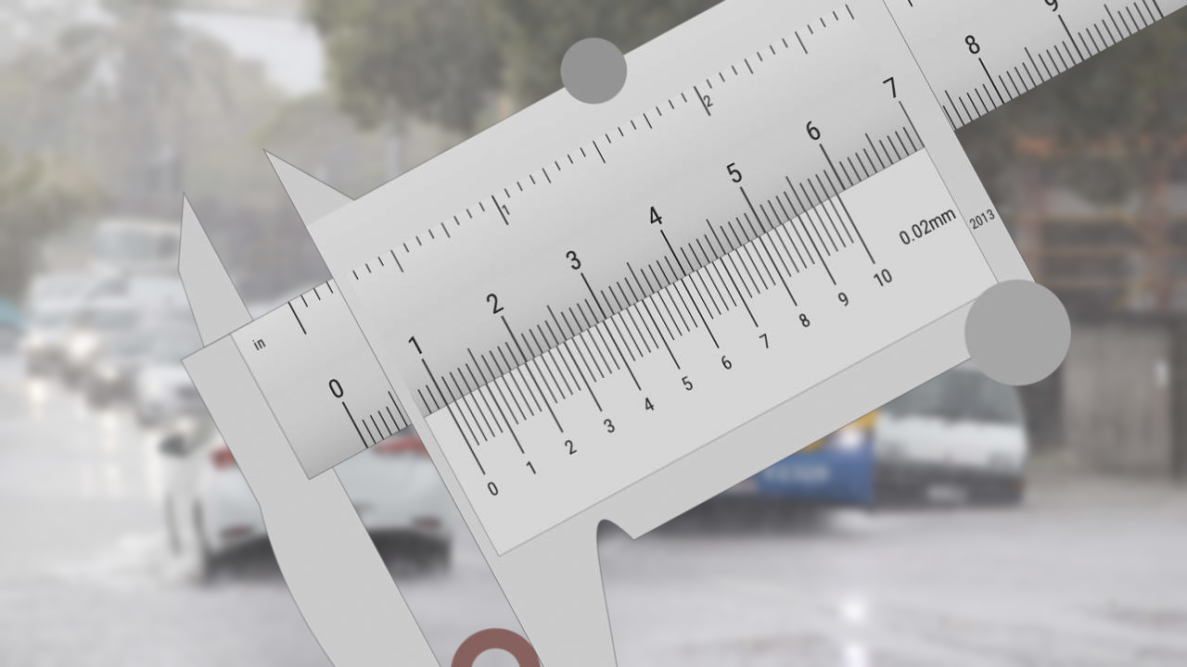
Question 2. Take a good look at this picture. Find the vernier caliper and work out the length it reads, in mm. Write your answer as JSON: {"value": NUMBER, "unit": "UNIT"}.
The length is {"value": 10.0, "unit": "mm"}
